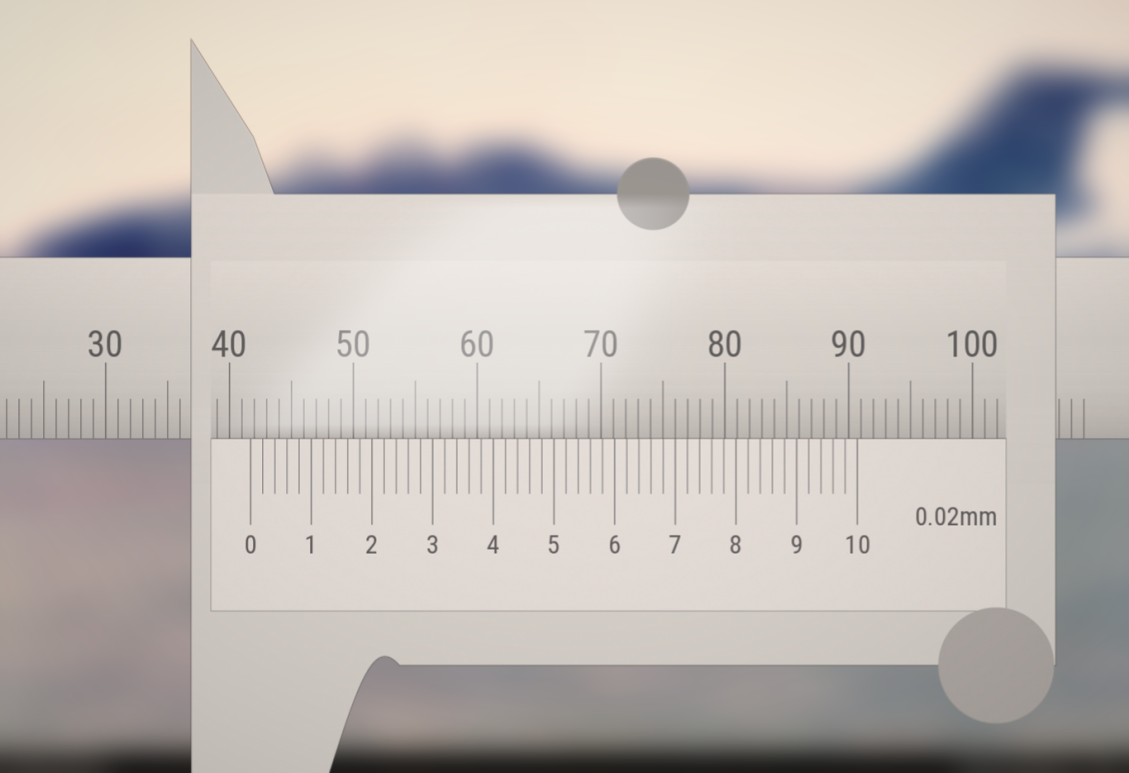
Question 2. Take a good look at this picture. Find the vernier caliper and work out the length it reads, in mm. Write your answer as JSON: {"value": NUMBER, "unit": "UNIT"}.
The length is {"value": 41.7, "unit": "mm"}
